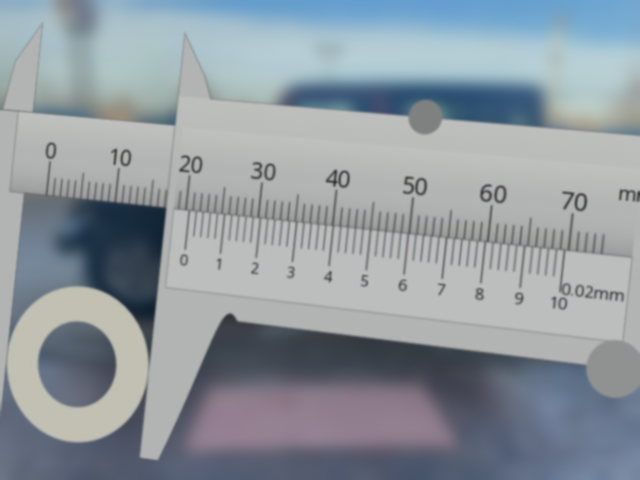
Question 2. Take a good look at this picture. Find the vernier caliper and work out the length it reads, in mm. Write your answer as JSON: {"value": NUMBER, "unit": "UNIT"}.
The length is {"value": 20.5, "unit": "mm"}
